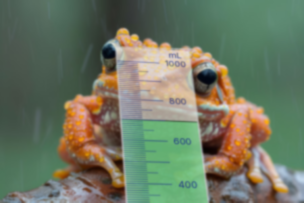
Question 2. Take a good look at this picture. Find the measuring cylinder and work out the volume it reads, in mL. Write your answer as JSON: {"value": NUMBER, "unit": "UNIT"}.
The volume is {"value": 700, "unit": "mL"}
